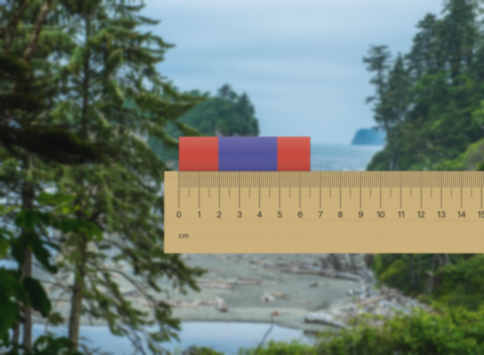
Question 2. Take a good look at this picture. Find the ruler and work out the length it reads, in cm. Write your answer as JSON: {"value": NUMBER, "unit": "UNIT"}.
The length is {"value": 6.5, "unit": "cm"}
